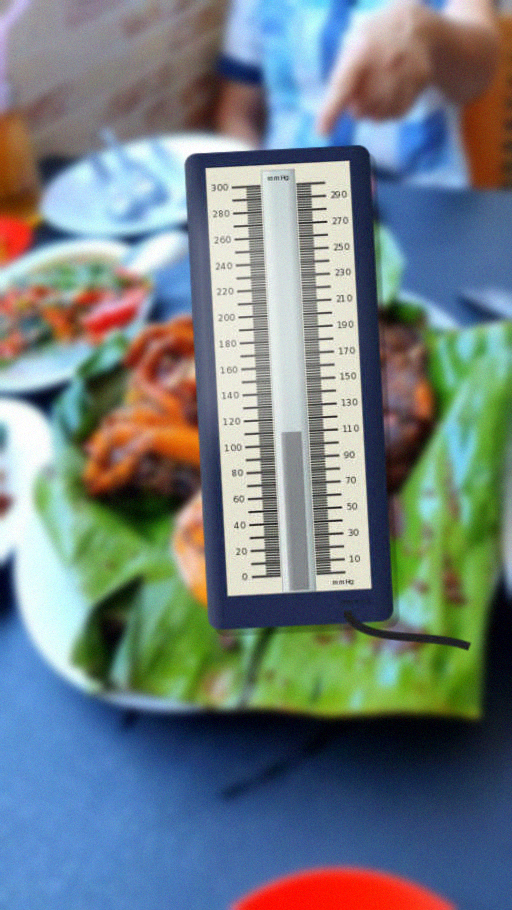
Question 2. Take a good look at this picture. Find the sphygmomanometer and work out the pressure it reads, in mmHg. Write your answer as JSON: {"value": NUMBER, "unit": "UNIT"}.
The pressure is {"value": 110, "unit": "mmHg"}
